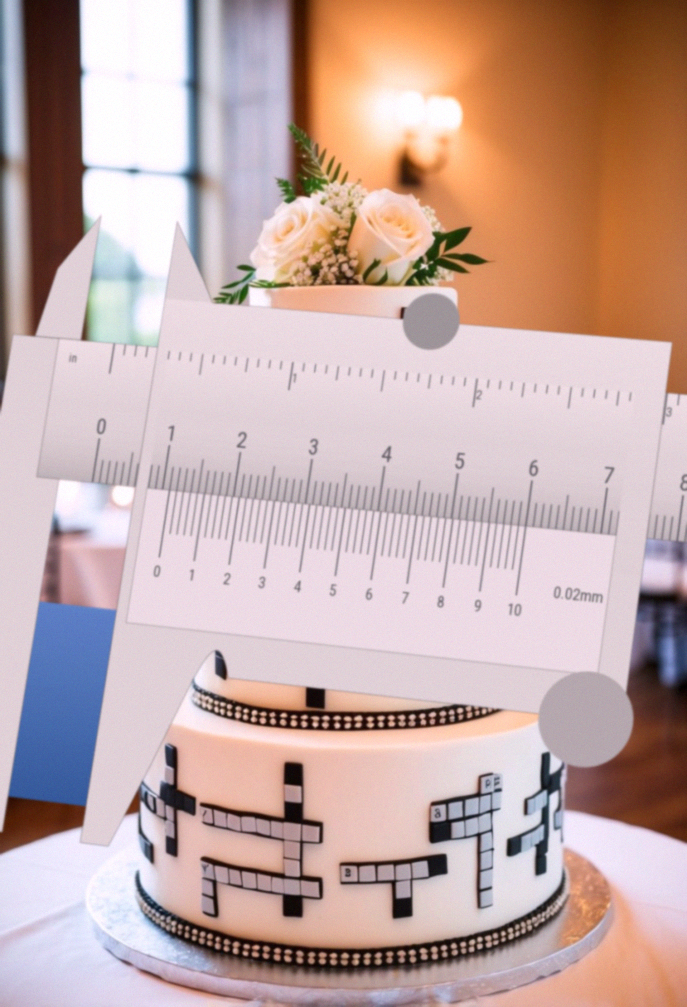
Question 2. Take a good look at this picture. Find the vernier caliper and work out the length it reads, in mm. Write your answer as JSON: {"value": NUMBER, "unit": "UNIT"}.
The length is {"value": 11.0, "unit": "mm"}
